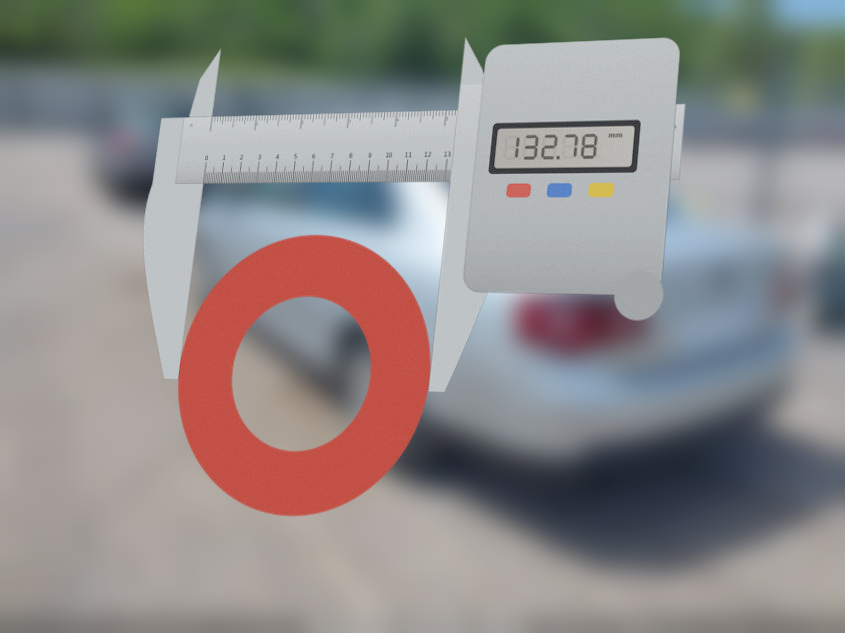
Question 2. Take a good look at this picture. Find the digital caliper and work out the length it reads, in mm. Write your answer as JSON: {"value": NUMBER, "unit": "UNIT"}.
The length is {"value": 132.78, "unit": "mm"}
